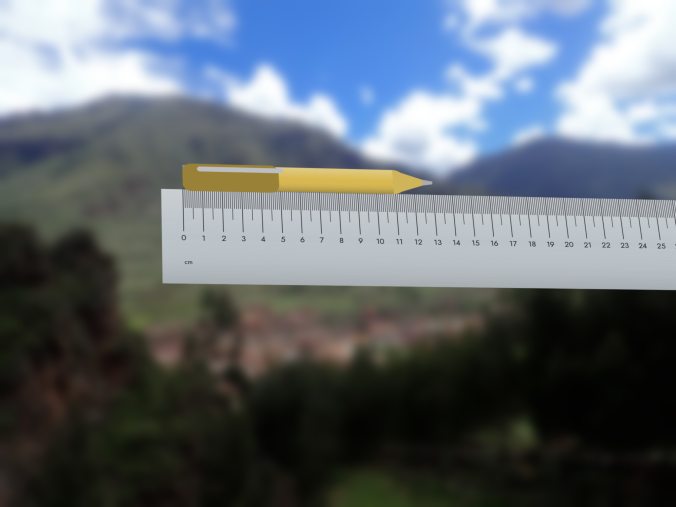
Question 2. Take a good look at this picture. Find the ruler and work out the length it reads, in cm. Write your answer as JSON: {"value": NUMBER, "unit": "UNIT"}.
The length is {"value": 13, "unit": "cm"}
